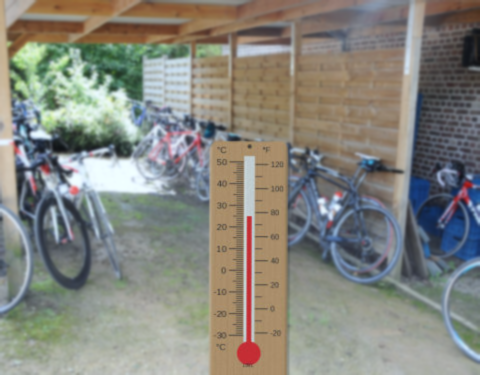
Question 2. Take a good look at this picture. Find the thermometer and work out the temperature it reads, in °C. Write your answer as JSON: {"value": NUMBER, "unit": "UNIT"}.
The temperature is {"value": 25, "unit": "°C"}
